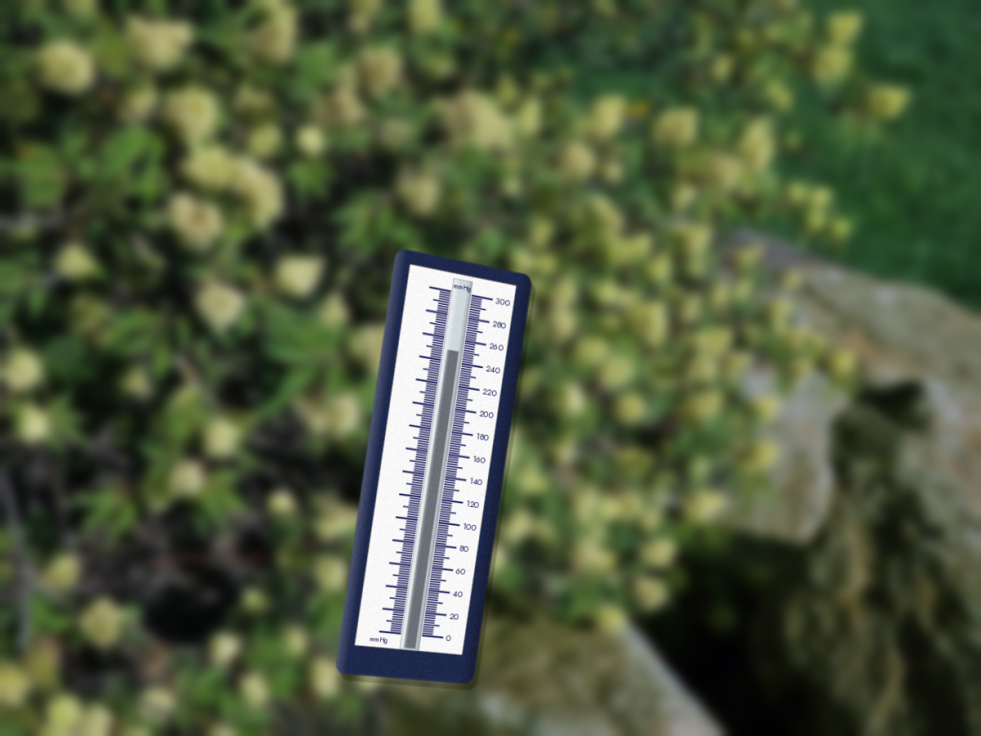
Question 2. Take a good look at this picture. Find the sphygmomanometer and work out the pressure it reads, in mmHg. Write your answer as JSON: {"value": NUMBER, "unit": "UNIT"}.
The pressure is {"value": 250, "unit": "mmHg"}
